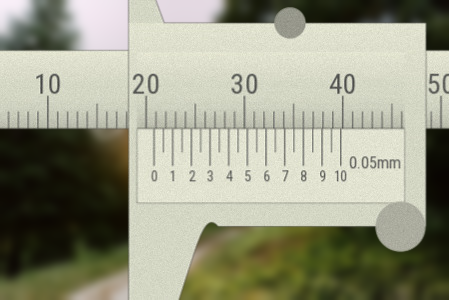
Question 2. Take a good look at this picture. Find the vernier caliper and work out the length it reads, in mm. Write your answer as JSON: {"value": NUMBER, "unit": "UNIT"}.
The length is {"value": 20.8, "unit": "mm"}
